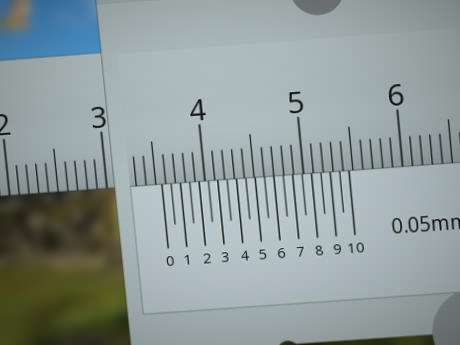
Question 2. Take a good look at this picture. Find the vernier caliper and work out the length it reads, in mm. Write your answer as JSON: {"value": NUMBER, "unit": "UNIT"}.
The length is {"value": 35.6, "unit": "mm"}
